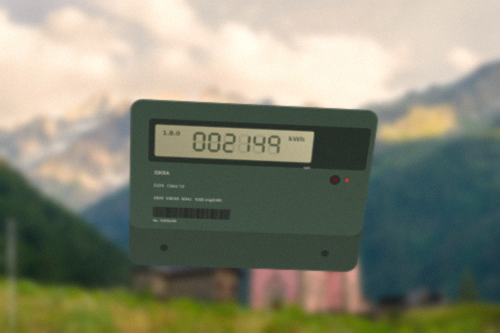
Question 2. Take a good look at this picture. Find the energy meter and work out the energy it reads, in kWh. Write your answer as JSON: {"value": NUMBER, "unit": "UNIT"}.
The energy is {"value": 2149, "unit": "kWh"}
